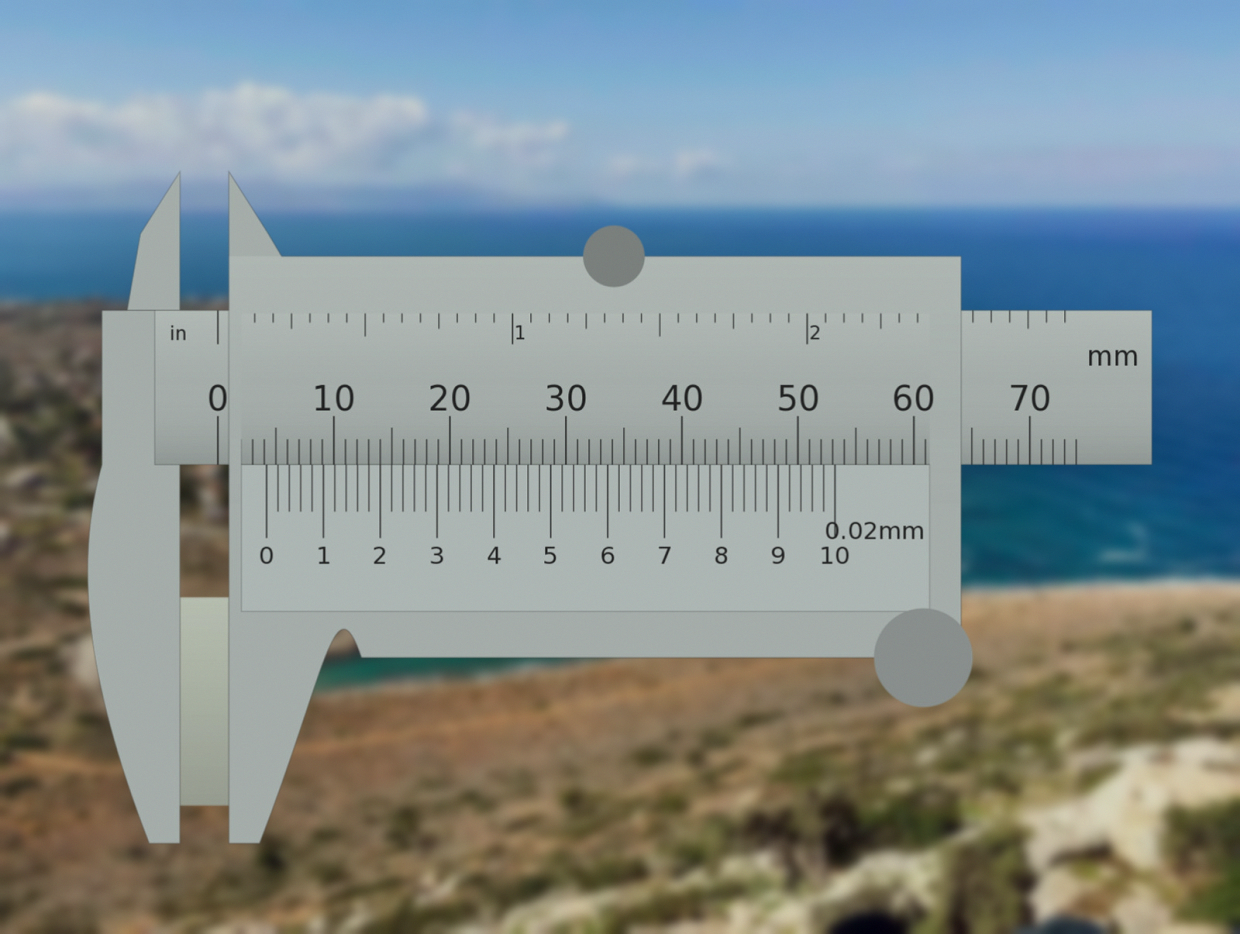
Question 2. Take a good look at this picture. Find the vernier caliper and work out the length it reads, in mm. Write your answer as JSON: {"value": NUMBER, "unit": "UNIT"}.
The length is {"value": 4.2, "unit": "mm"}
